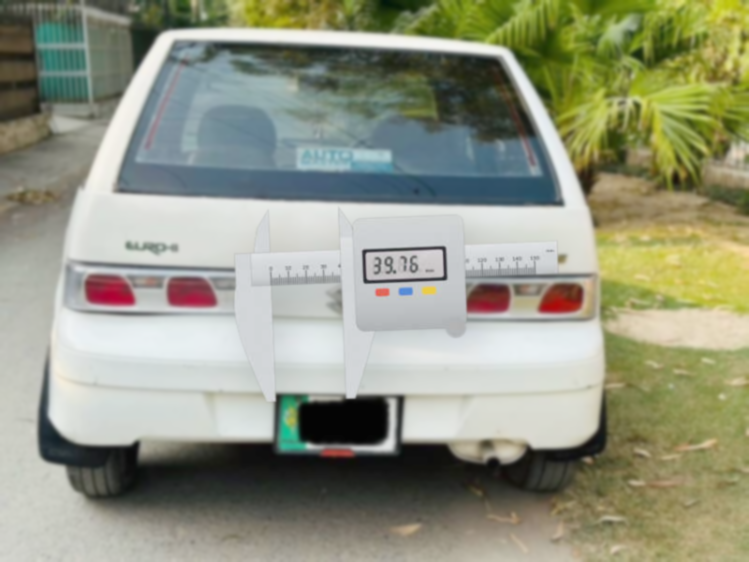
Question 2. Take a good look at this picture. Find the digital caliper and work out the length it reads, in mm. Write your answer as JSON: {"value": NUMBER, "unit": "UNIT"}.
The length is {"value": 39.76, "unit": "mm"}
